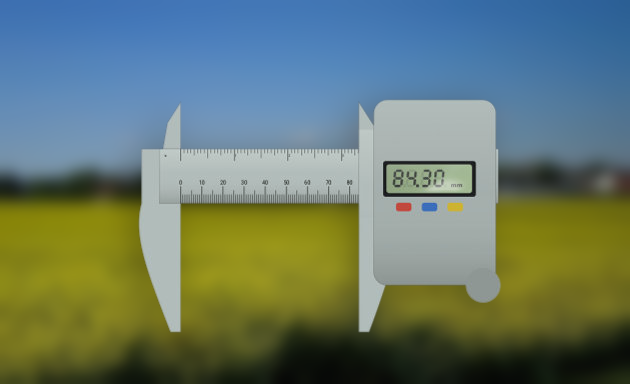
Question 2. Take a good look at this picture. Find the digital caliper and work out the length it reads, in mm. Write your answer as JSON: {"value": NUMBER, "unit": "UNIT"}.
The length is {"value": 84.30, "unit": "mm"}
